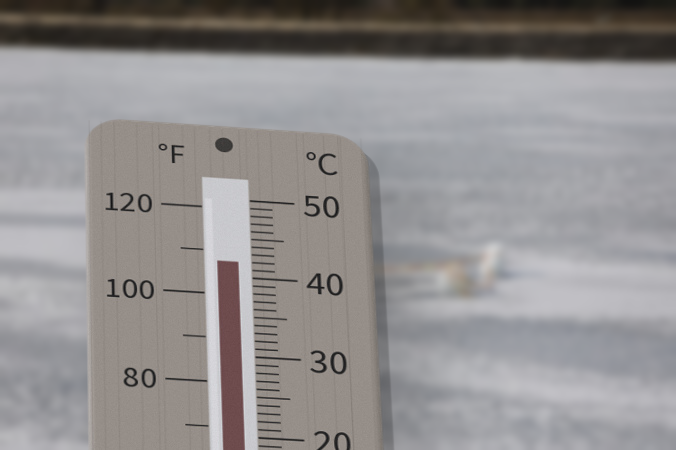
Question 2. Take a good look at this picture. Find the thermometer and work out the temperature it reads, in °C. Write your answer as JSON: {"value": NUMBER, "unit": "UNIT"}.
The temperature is {"value": 42, "unit": "°C"}
